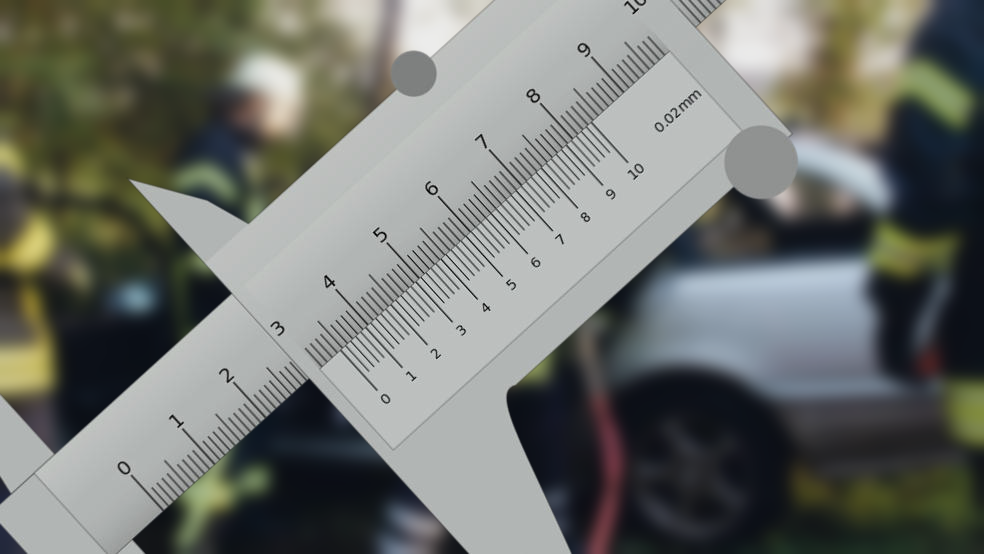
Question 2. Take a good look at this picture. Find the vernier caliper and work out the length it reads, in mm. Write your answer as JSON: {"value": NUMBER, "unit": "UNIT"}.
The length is {"value": 34.6, "unit": "mm"}
